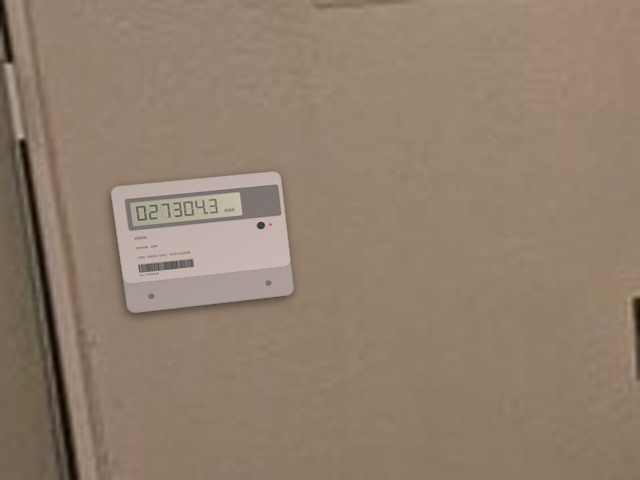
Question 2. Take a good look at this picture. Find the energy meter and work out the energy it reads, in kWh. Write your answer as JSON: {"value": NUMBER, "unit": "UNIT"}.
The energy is {"value": 27304.3, "unit": "kWh"}
